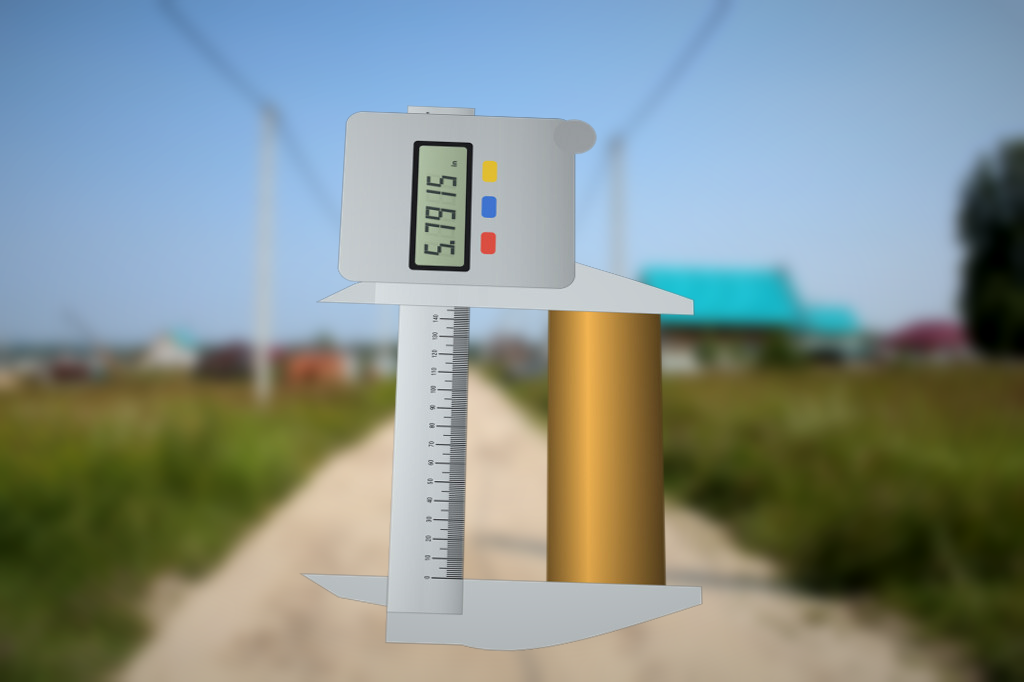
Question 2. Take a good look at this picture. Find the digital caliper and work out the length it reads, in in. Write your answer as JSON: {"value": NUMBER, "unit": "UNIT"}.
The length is {"value": 5.7915, "unit": "in"}
